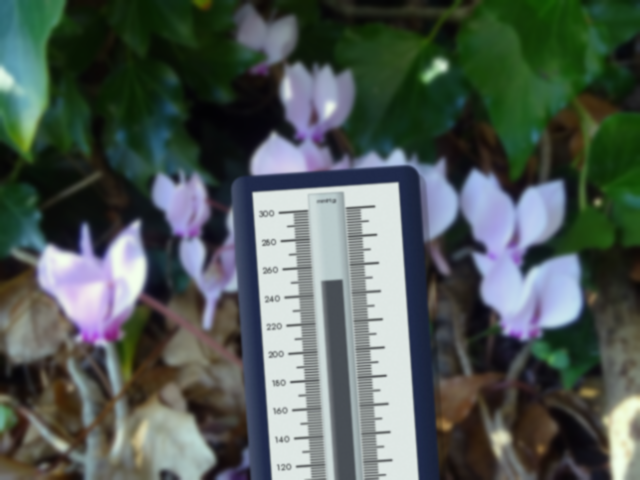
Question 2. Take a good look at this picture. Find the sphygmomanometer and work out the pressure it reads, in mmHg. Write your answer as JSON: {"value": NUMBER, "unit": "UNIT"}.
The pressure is {"value": 250, "unit": "mmHg"}
